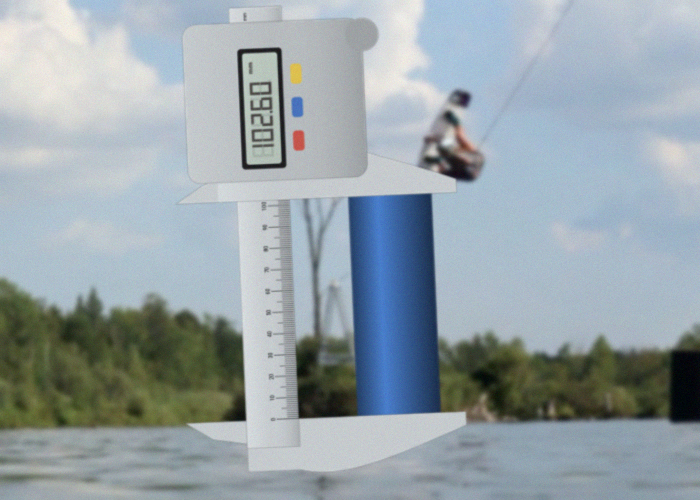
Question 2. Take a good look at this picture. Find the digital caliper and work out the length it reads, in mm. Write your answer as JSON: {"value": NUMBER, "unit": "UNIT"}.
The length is {"value": 102.60, "unit": "mm"}
